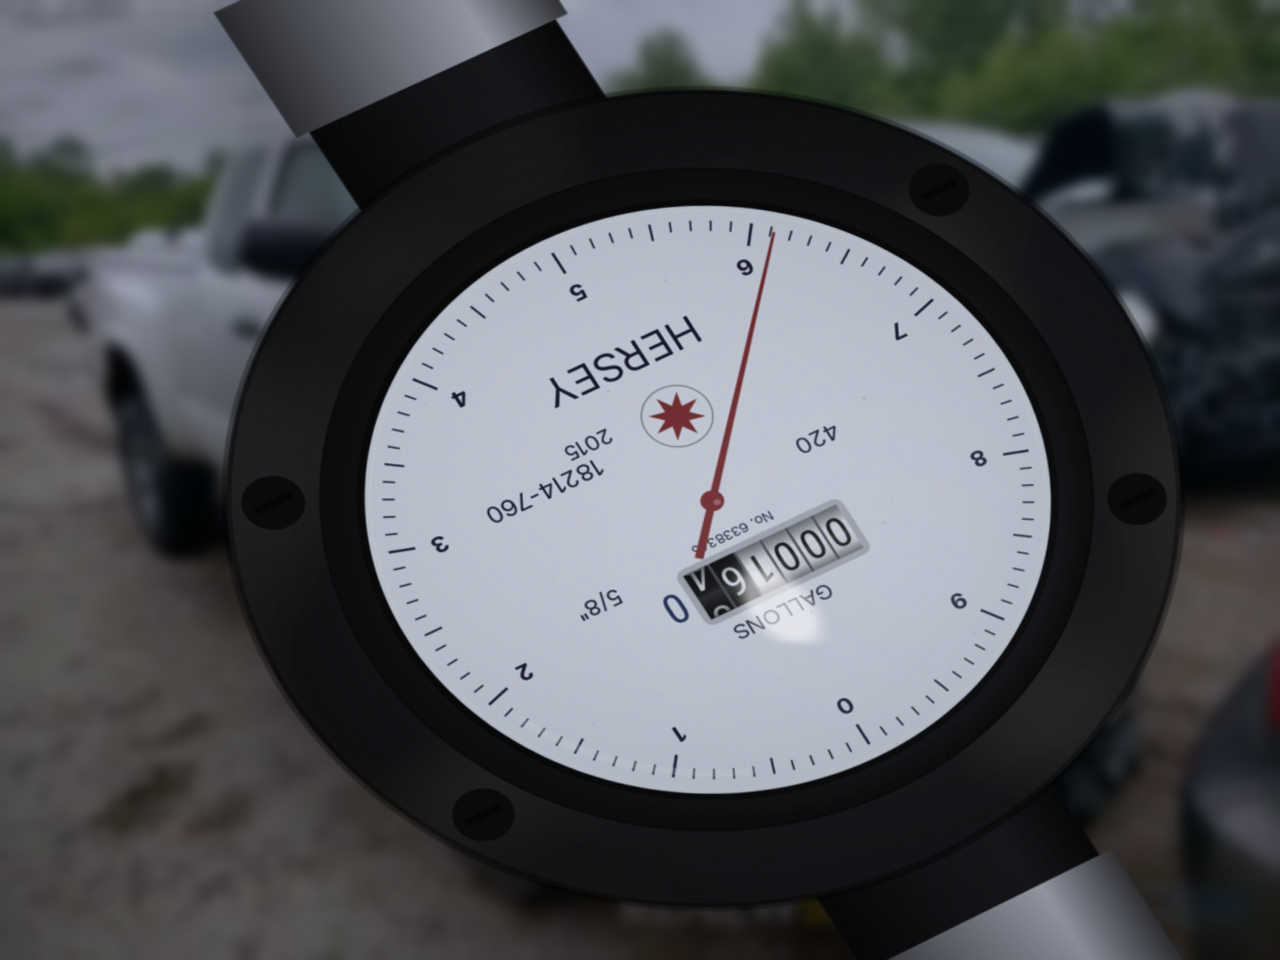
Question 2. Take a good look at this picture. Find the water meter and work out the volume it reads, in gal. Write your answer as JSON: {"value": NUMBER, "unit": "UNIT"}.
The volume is {"value": 1636.1, "unit": "gal"}
